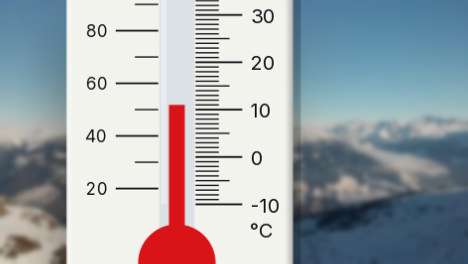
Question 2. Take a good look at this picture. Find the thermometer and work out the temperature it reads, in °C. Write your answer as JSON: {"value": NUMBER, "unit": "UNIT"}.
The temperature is {"value": 11, "unit": "°C"}
